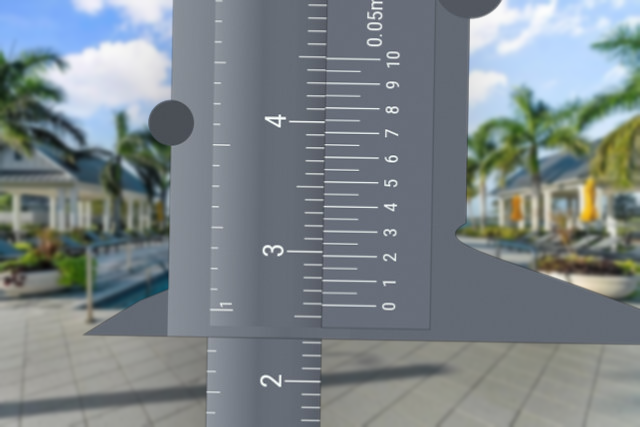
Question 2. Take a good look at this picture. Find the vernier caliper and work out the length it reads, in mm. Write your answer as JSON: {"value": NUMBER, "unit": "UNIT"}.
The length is {"value": 25.9, "unit": "mm"}
